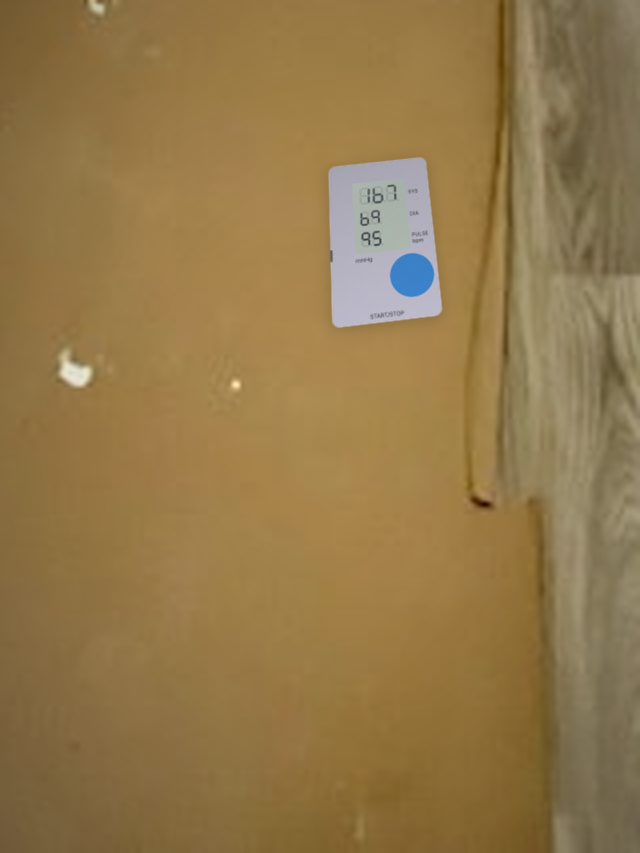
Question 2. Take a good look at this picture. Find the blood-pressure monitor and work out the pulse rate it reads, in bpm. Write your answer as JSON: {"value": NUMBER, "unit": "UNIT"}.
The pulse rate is {"value": 95, "unit": "bpm"}
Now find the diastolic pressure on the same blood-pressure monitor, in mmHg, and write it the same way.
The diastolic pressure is {"value": 69, "unit": "mmHg"}
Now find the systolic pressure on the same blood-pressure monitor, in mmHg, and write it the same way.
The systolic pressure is {"value": 167, "unit": "mmHg"}
